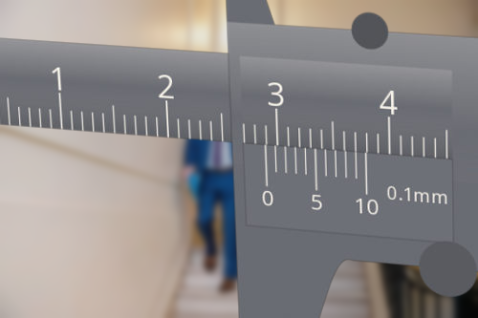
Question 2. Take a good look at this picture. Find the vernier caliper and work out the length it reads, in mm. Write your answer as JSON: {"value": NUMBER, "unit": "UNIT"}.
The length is {"value": 28.9, "unit": "mm"}
